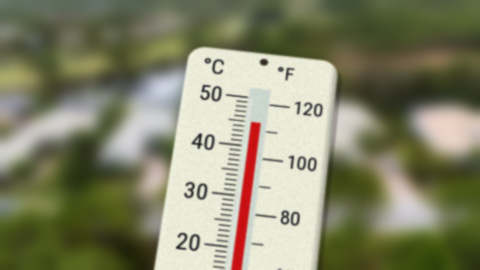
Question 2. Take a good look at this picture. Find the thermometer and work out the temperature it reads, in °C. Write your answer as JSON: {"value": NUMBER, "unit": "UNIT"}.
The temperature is {"value": 45, "unit": "°C"}
